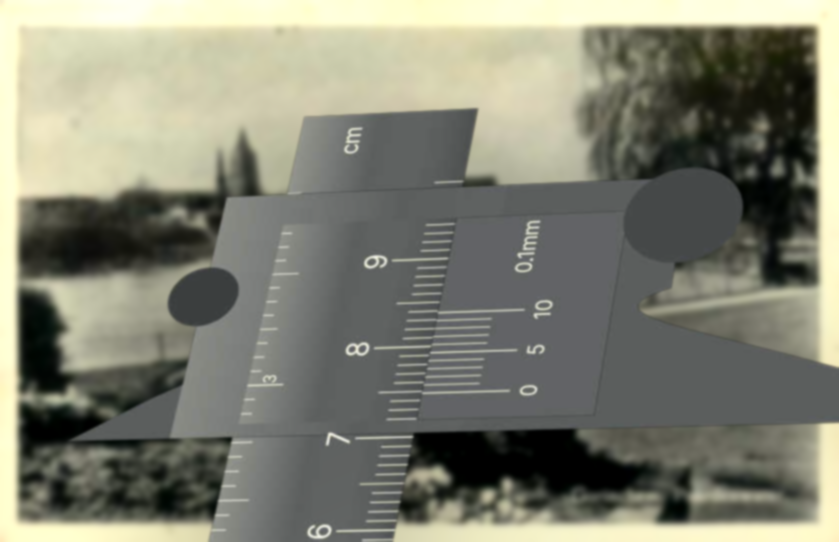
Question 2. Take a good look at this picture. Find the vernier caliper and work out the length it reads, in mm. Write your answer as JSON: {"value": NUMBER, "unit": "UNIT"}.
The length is {"value": 74.8, "unit": "mm"}
